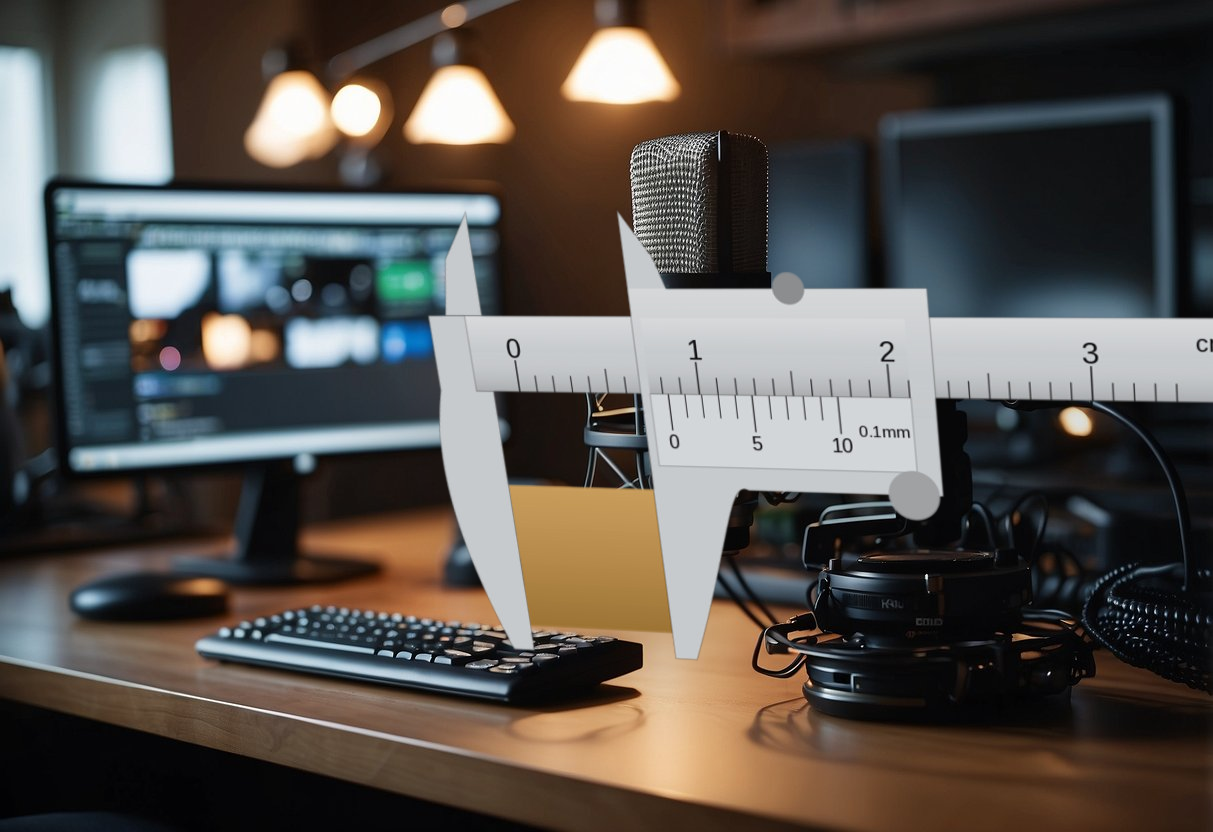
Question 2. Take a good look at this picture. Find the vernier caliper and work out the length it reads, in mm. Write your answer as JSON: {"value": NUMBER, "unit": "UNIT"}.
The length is {"value": 8.3, "unit": "mm"}
